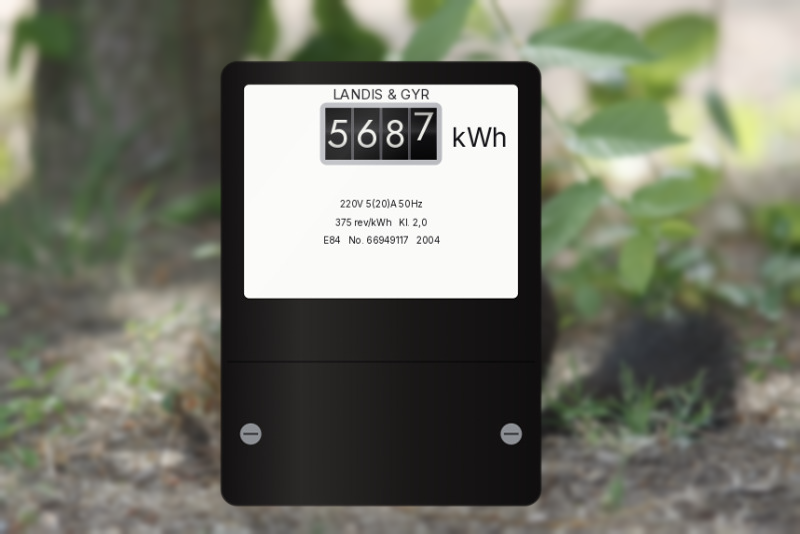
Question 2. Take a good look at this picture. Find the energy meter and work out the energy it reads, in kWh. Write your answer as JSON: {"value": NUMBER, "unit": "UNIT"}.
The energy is {"value": 5687, "unit": "kWh"}
